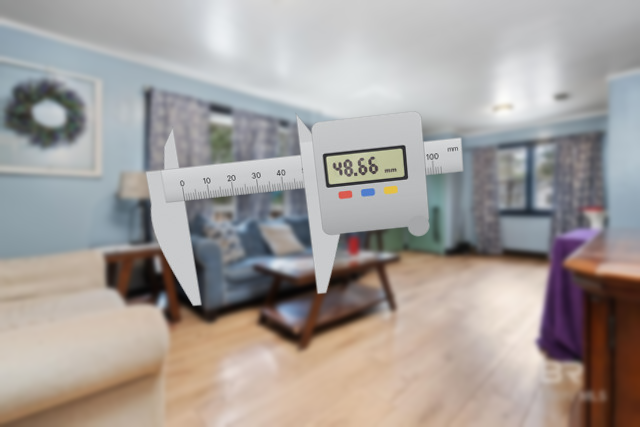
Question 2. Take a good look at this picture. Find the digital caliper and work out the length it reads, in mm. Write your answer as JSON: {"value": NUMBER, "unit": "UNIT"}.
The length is {"value": 48.66, "unit": "mm"}
